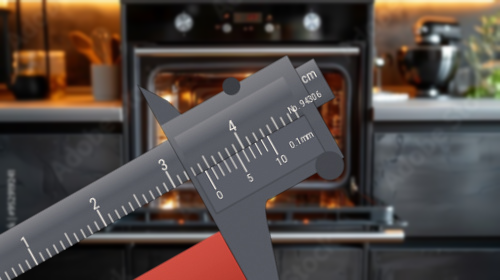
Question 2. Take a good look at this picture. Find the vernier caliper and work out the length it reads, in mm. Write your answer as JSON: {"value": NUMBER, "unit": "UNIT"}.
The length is {"value": 34.4, "unit": "mm"}
